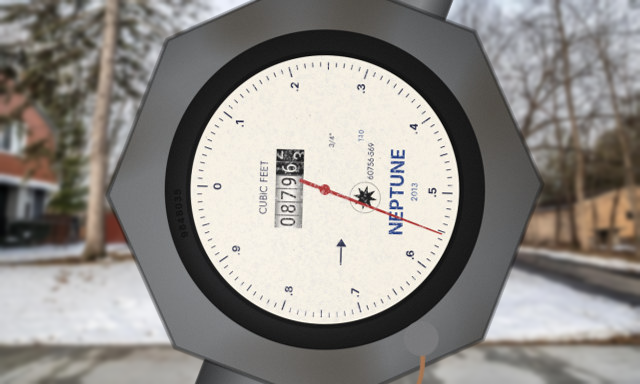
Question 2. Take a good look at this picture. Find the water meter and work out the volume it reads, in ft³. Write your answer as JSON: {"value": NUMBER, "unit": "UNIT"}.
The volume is {"value": 87962.55, "unit": "ft³"}
